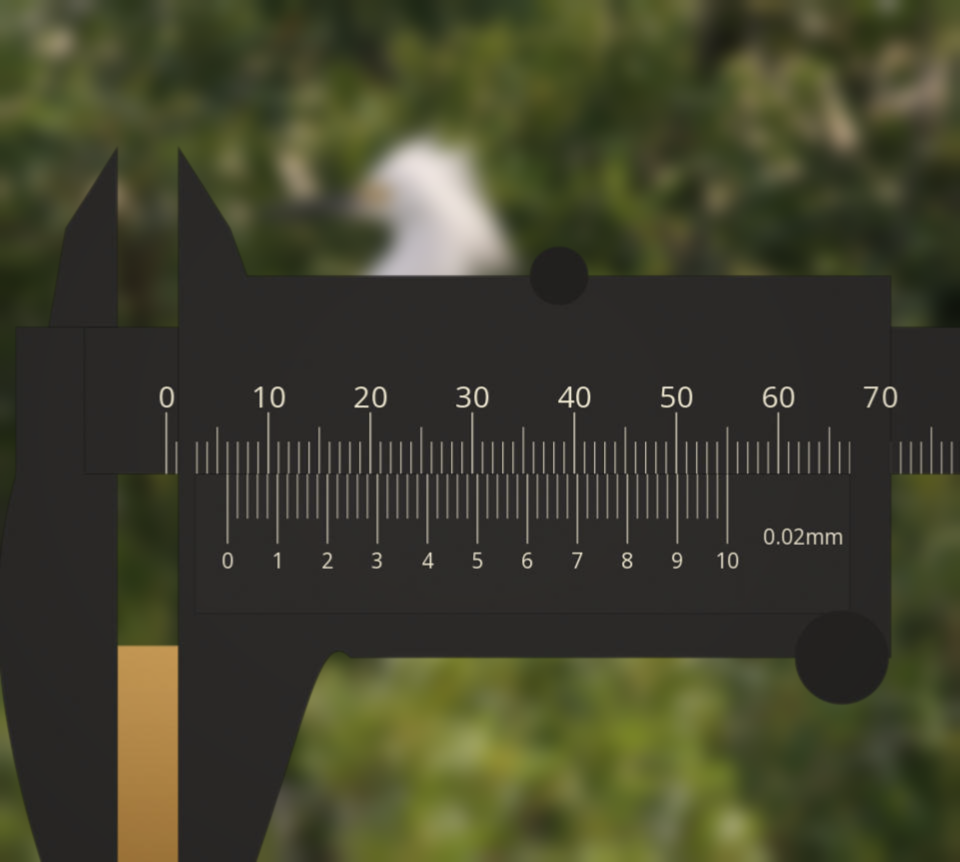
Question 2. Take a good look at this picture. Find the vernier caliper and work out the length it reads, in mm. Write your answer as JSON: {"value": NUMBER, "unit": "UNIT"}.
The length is {"value": 6.0, "unit": "mm"}
